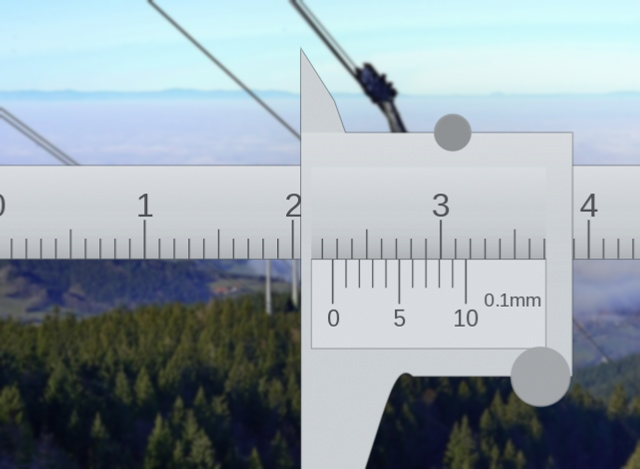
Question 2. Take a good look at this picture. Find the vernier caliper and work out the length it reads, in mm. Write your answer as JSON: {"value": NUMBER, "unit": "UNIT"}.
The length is {"value": 22.7, "unit": "mm"}
